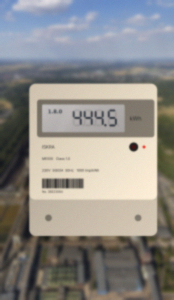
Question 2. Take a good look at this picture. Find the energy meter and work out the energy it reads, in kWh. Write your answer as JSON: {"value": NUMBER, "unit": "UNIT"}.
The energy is {"value": 444.5, "unit": "kWh"}
